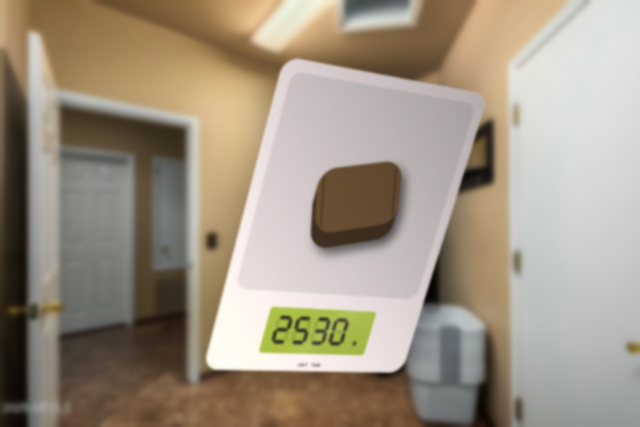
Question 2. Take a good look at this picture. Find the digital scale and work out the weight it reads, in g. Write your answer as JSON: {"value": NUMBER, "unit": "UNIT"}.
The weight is {"value": 2530, "unit": "g"}
